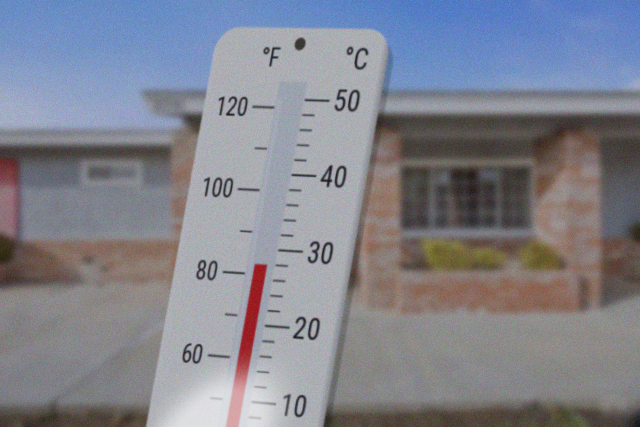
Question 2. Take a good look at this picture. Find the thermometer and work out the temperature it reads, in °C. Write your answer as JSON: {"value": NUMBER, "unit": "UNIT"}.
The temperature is {"value": 28, "unit": "°C"}
